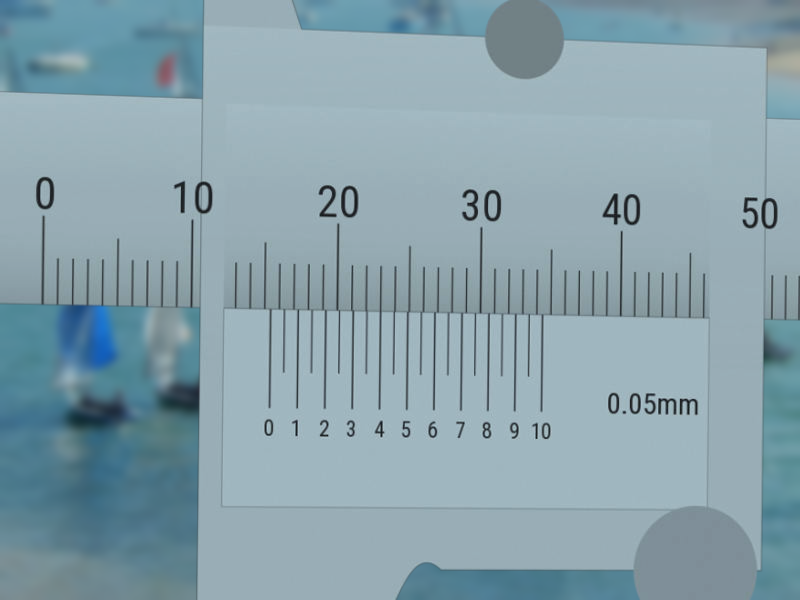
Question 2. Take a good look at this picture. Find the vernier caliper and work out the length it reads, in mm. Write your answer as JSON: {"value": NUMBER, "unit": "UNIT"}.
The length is {"value": 15.4, "unit": "mm"}
